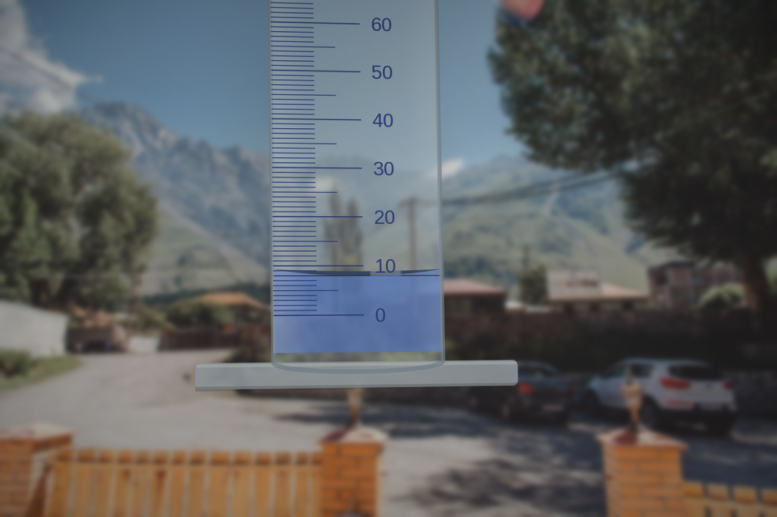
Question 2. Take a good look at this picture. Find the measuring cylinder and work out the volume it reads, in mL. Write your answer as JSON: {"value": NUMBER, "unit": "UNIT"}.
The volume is {"value": 8, "unit": "mL"}
